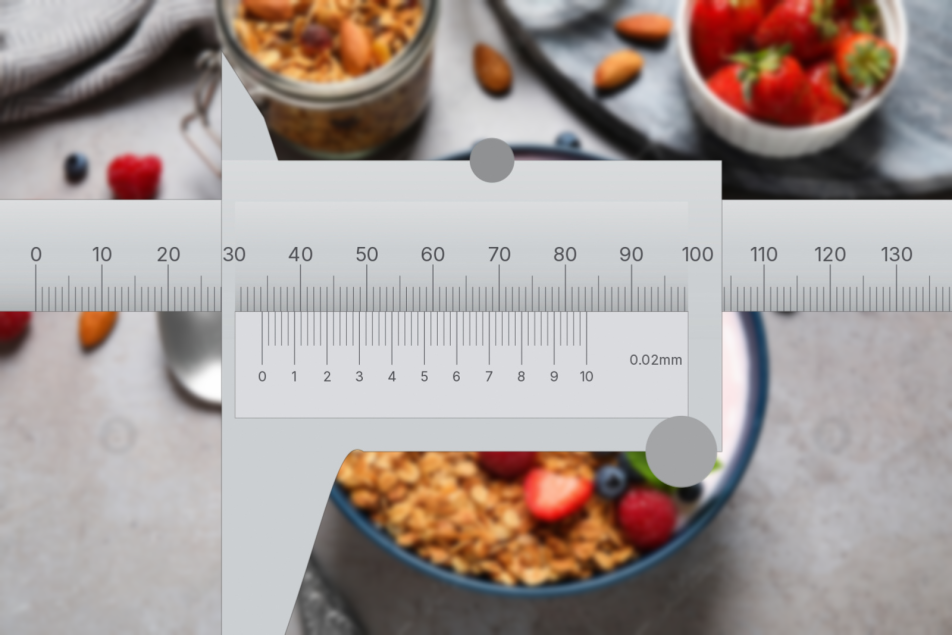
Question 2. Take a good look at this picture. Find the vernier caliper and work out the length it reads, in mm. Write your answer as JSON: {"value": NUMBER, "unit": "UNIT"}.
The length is {"value": 34.2, "unit": "mm"}
